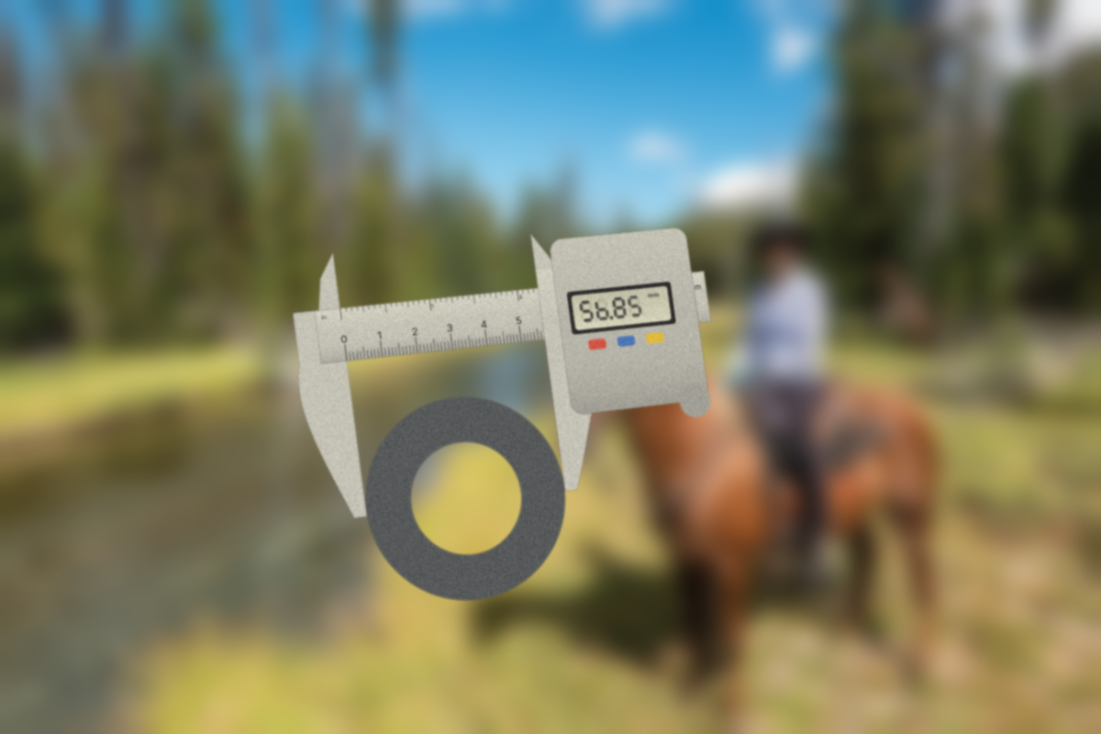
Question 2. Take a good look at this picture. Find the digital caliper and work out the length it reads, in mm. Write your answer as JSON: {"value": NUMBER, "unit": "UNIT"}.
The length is {"value": 56.85, "unit": "mm"}
